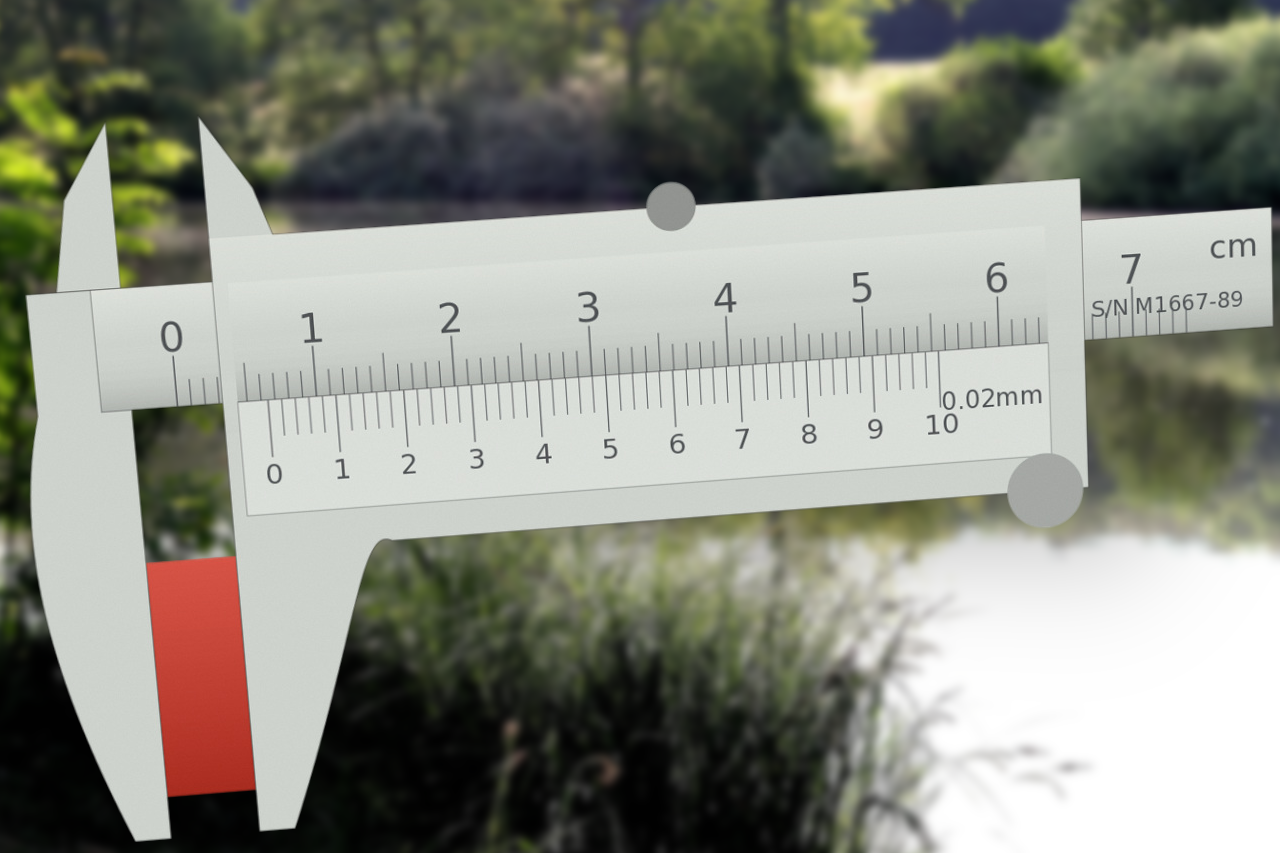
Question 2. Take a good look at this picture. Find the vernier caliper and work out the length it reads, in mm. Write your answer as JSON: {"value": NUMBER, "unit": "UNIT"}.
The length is {"value": 6.5, "unit": "mm"}
